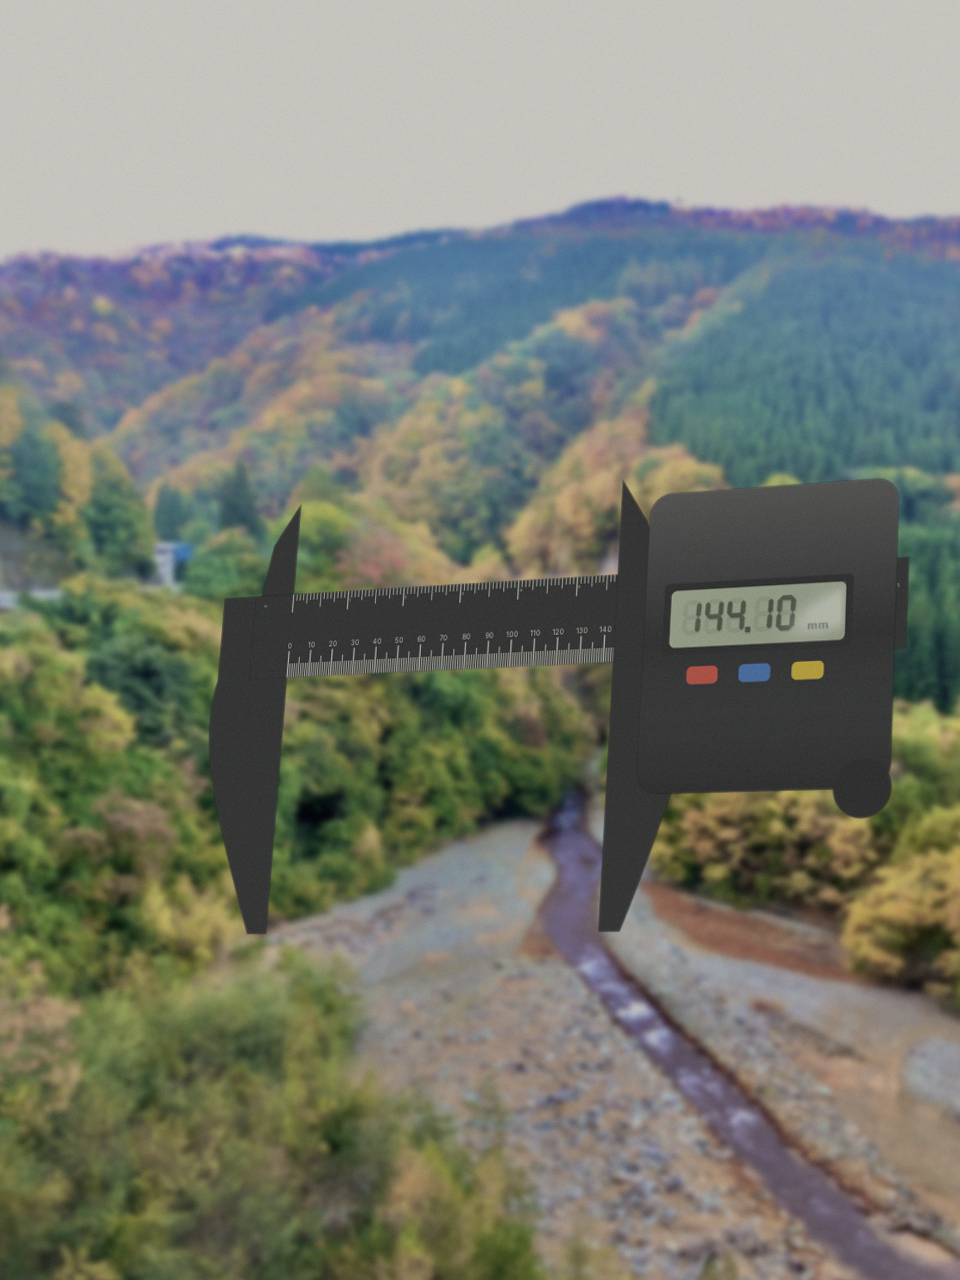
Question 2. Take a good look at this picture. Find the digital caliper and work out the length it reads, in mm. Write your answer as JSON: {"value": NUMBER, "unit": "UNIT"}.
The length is {"value": 144.10, "unit": "mm"}
